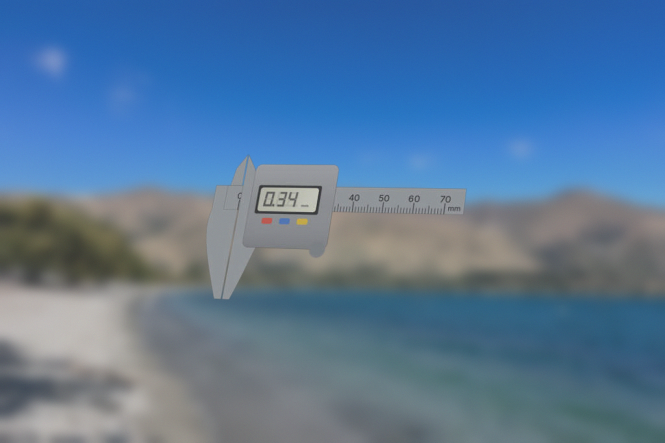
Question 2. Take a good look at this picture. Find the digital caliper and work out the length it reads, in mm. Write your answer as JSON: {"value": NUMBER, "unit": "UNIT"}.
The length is {"value": 0.34, "unit": "mm"}
